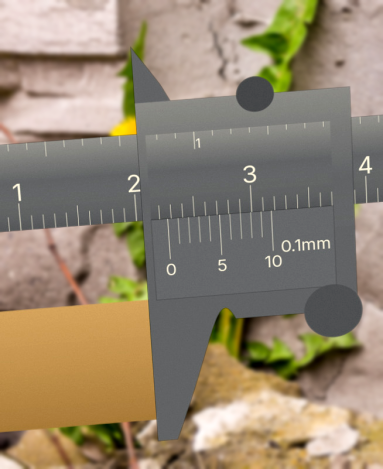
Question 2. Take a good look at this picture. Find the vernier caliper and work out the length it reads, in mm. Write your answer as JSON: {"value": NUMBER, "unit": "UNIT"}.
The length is {"value": 22.7, "unit": "mm"}
